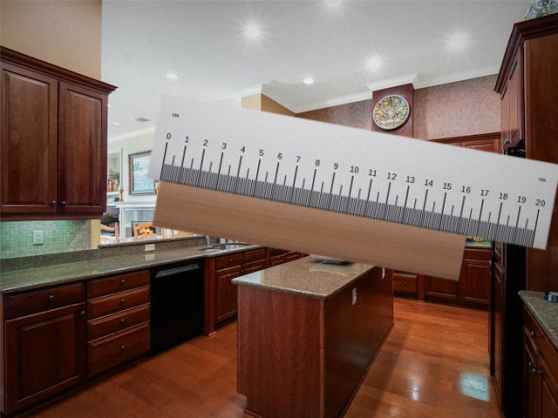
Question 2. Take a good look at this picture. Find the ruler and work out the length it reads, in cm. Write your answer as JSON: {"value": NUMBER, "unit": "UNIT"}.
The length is {"value": 16.5, "unit": "cm"}
